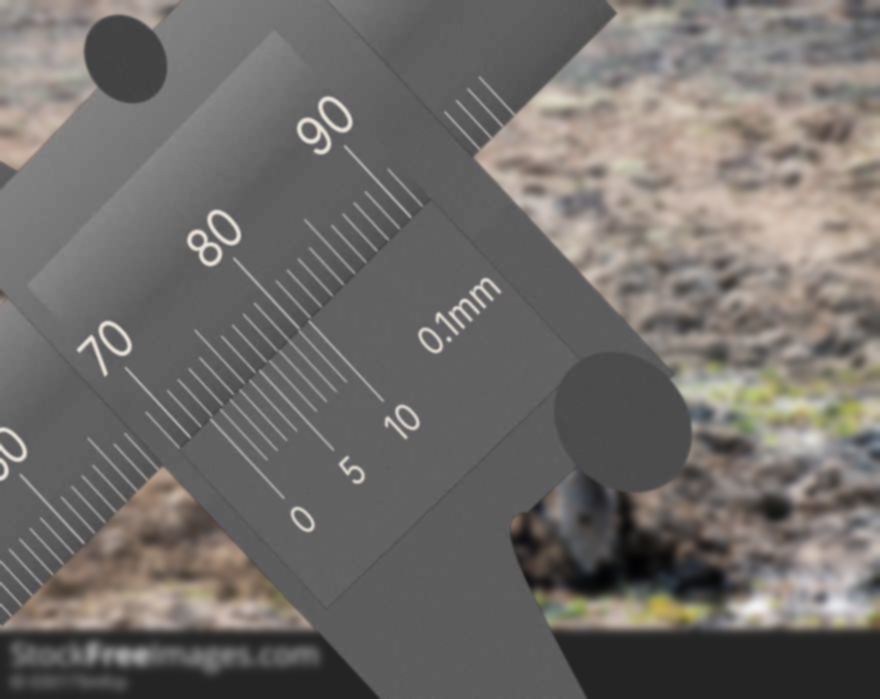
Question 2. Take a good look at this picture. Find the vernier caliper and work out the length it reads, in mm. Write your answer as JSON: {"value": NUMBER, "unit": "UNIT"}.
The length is {"value": 71.8, "unit": "mm"}
